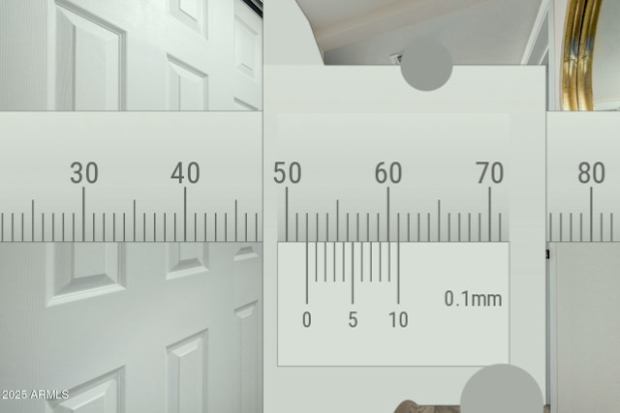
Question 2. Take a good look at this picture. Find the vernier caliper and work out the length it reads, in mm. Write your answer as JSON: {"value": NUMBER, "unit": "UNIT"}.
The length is {"value": 52.0, "unit": "mm"}
